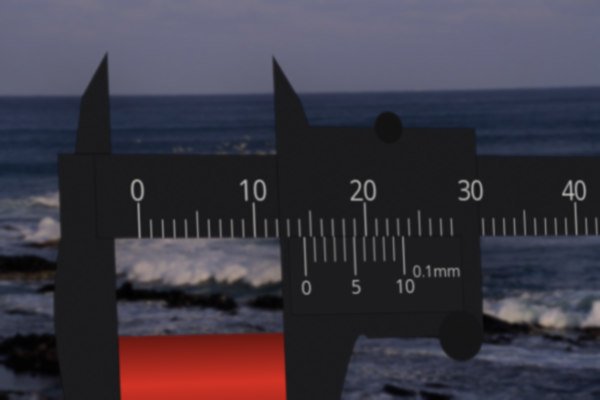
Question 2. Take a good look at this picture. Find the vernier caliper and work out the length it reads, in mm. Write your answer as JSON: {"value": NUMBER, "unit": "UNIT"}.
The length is {"value": 14.4, "unit": "mm"}
